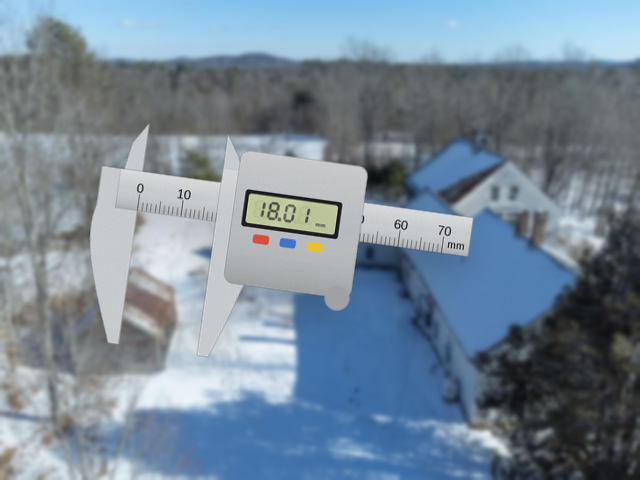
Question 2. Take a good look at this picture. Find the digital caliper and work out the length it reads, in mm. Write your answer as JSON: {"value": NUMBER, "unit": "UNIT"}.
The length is {"value": 18.01, "unit": "mm"}
